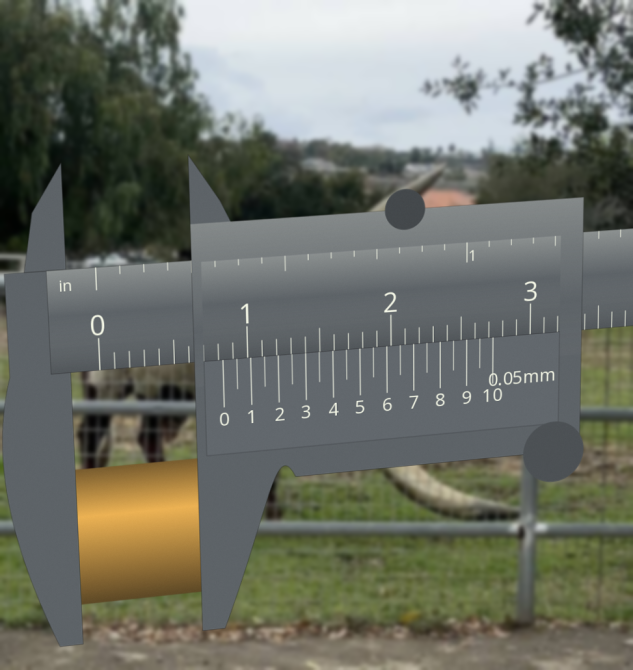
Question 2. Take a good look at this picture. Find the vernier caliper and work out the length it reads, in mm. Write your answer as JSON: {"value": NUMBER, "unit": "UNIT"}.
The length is {"value": 8.3, "unit": "mm"}
